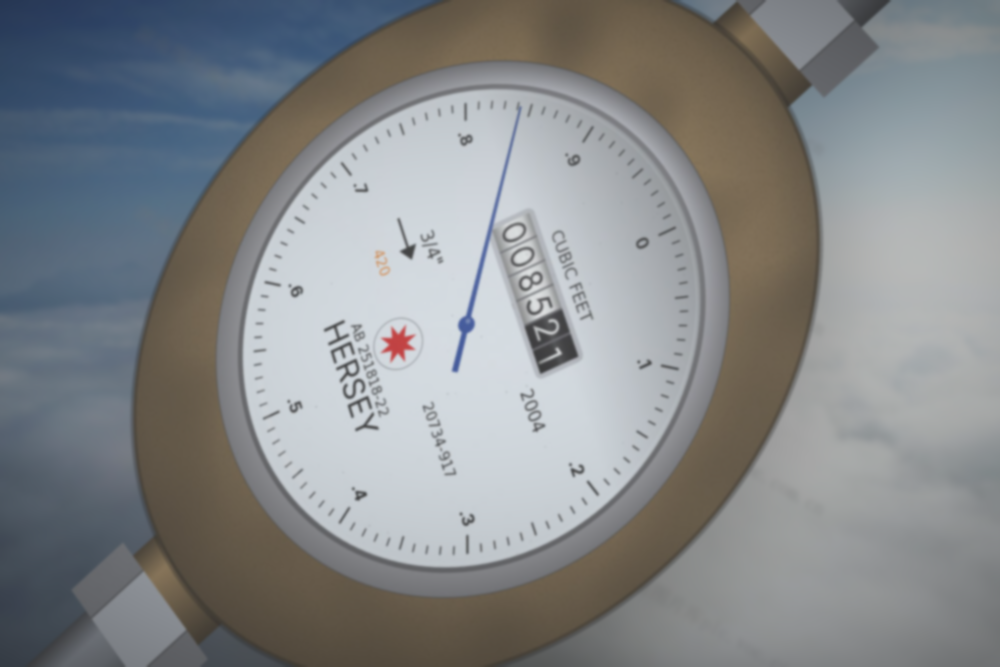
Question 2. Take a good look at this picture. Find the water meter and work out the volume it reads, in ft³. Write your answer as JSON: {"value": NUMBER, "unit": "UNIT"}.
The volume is {"value": 8520.84, "unit": "ft³"}
